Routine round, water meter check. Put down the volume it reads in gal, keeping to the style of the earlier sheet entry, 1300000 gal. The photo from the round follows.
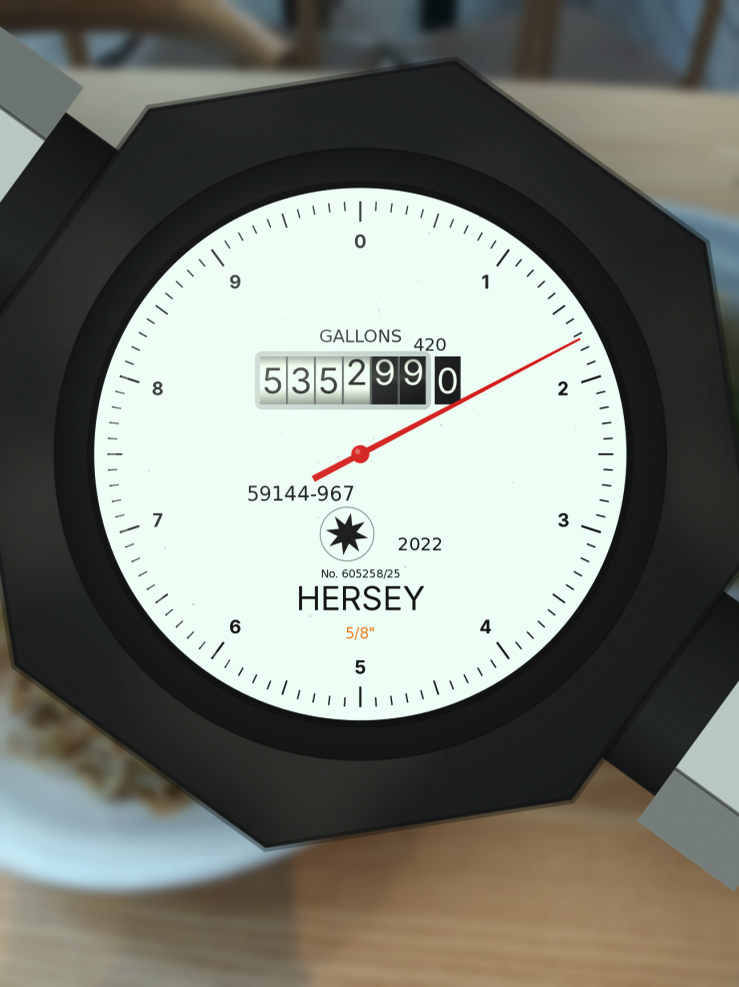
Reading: 5352991.7 gal
